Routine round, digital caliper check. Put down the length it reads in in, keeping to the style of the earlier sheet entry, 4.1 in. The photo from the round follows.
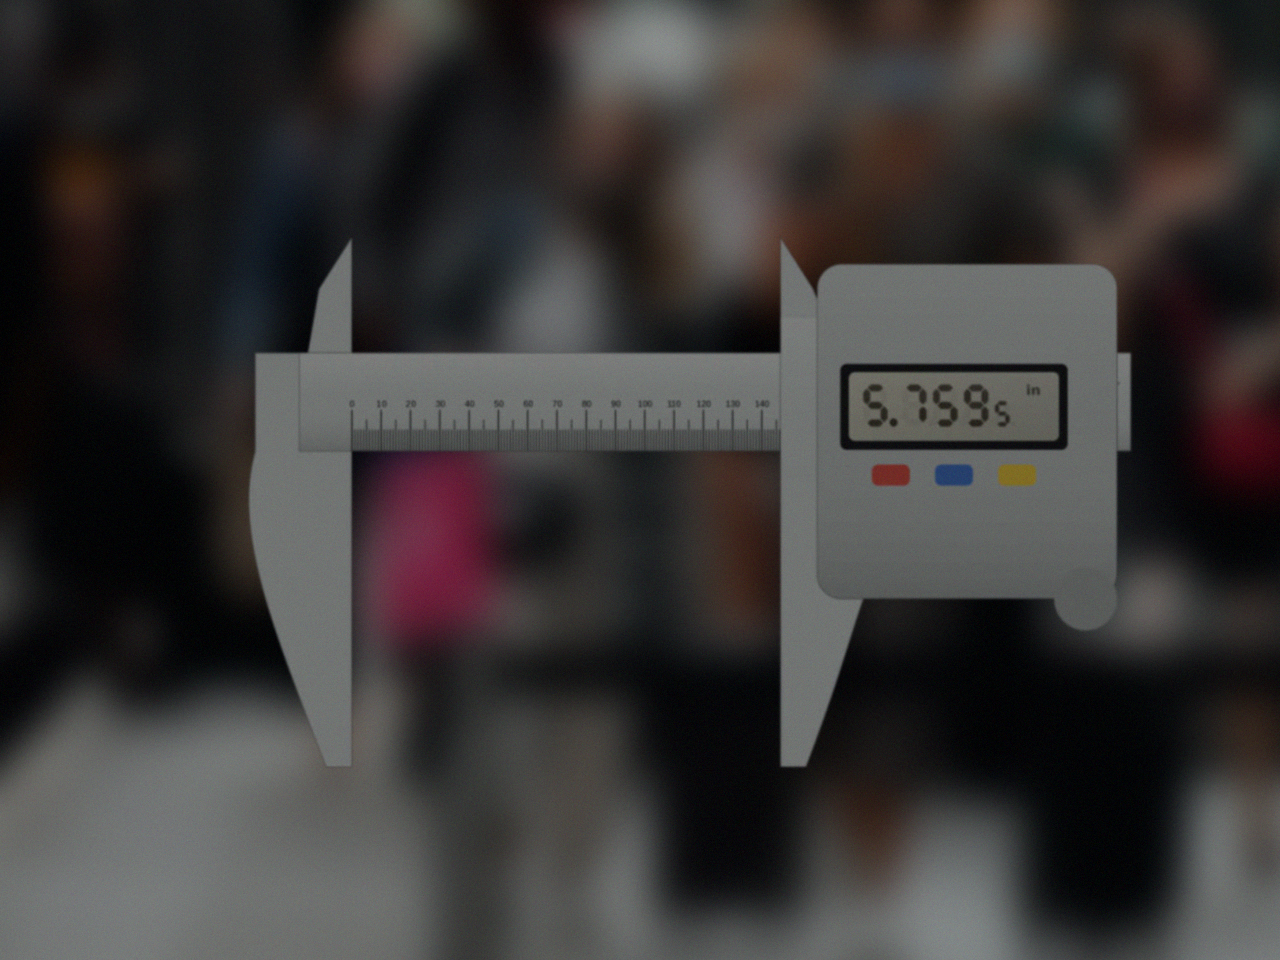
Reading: 5.7595 in
